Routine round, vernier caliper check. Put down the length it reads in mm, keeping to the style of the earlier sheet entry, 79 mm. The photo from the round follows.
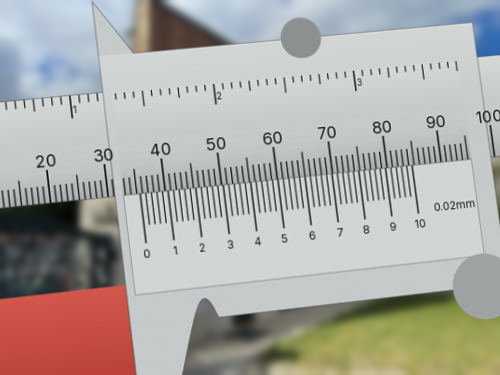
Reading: 35.6 mm
